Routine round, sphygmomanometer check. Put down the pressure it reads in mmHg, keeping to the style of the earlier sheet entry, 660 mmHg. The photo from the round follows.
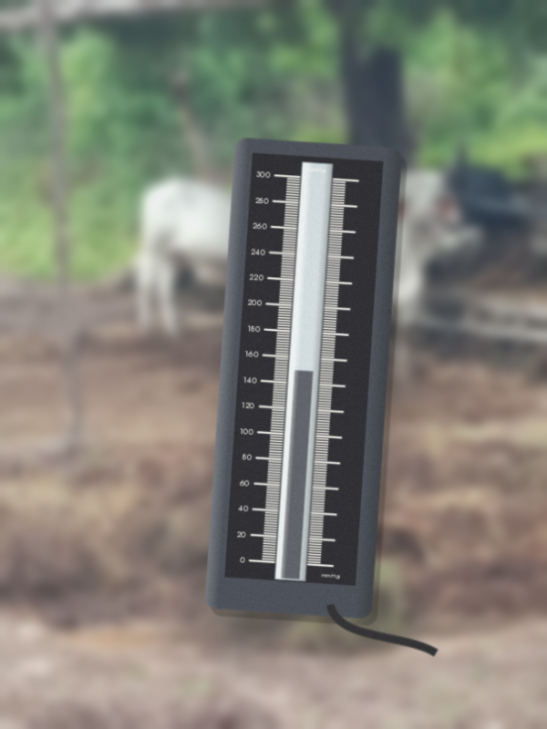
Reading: 150 mmHg
